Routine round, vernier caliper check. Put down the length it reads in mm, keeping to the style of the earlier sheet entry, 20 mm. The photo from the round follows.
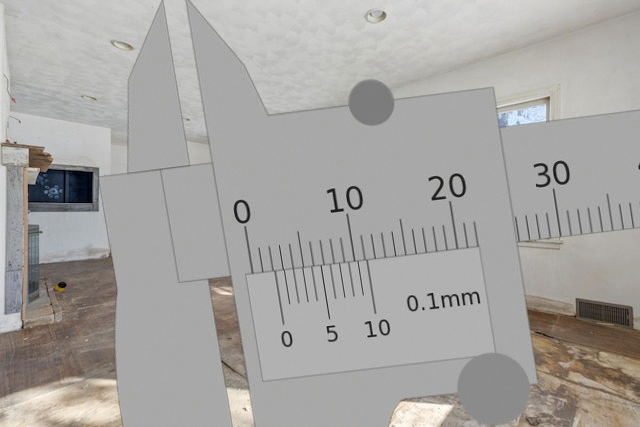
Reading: 2.2 mm
